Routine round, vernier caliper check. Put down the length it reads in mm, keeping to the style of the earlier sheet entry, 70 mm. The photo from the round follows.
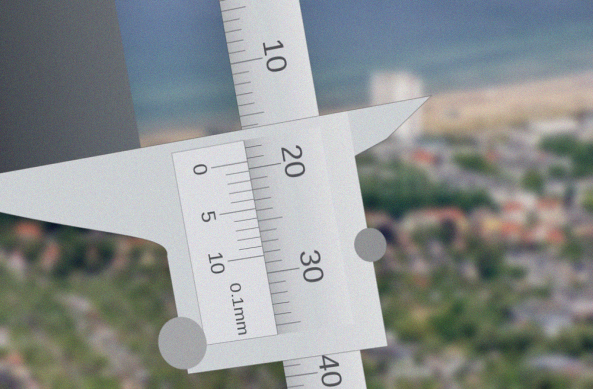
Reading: 19.3 mm
